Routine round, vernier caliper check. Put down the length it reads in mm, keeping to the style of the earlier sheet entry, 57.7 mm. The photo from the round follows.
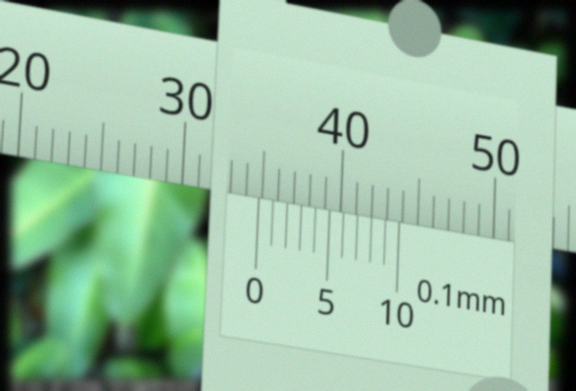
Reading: 34.8 mm
